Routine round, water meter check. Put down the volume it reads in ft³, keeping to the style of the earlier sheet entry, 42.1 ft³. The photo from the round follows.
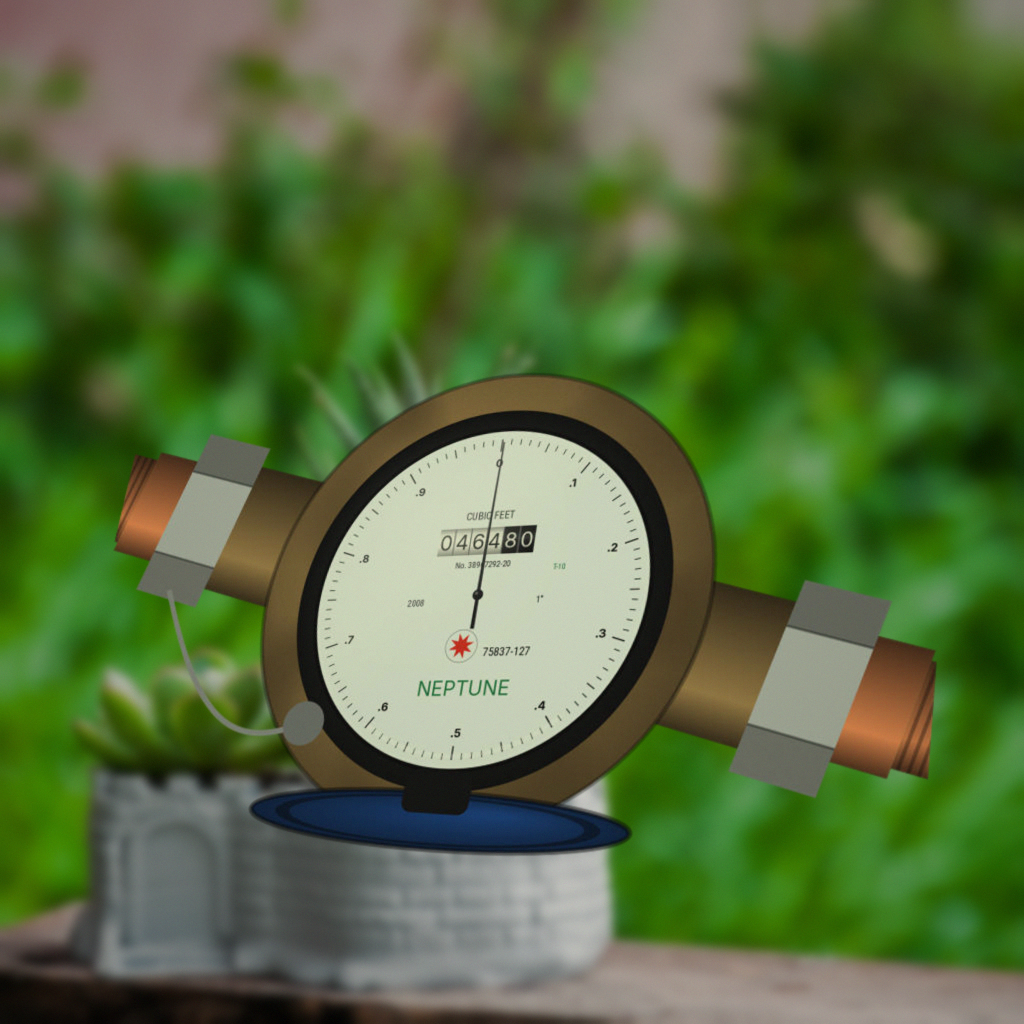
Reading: 46480.00 ft³
